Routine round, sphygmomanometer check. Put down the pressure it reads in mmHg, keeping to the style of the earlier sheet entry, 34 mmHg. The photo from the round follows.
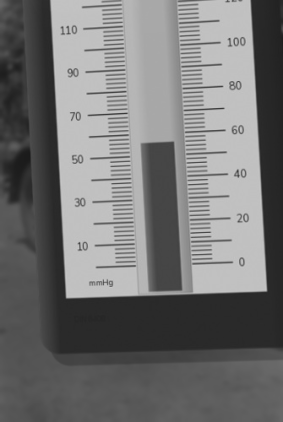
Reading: 56 mmHg
